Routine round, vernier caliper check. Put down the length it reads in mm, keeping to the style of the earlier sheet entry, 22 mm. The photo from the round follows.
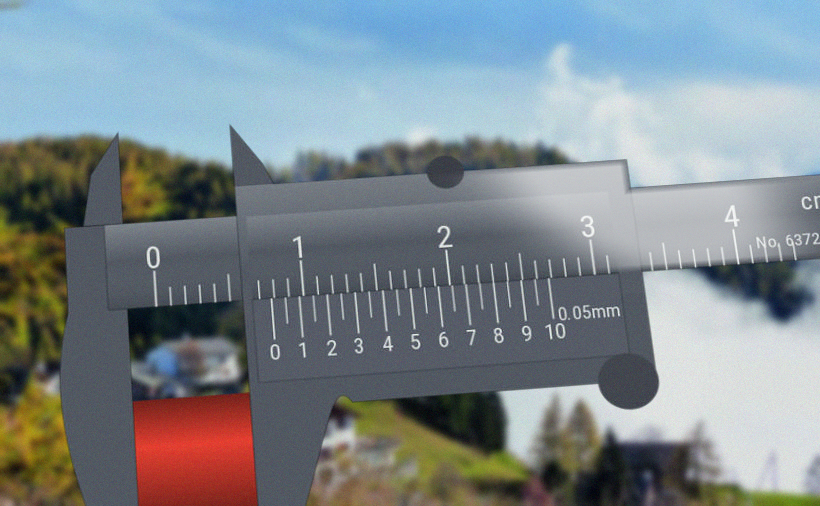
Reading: 7.8 mm
